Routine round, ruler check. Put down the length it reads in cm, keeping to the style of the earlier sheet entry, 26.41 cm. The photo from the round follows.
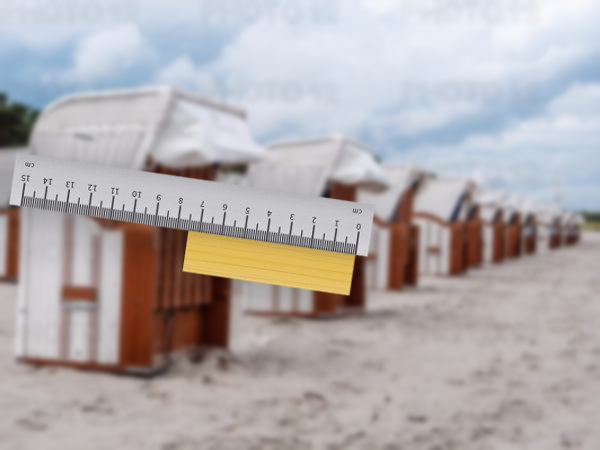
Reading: 7.5 cm
